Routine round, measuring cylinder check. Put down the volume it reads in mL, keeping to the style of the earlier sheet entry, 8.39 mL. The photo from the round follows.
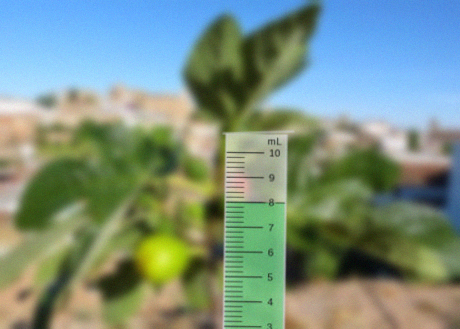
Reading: 8 mL
